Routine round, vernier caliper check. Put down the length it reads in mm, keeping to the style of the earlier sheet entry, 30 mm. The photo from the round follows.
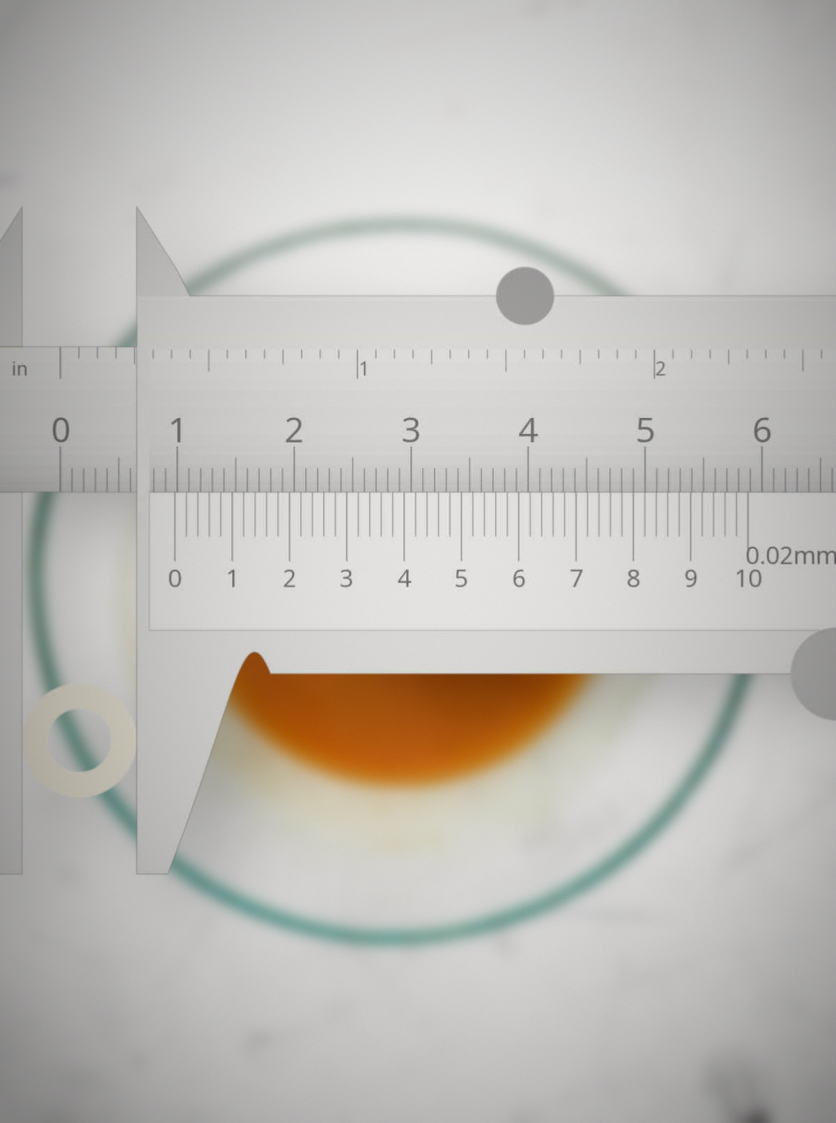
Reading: 9.8 mm
